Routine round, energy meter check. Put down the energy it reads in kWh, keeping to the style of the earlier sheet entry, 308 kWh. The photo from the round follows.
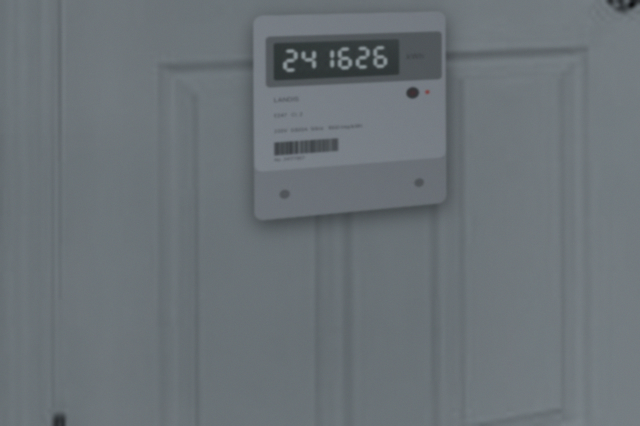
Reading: 241626 kWh
